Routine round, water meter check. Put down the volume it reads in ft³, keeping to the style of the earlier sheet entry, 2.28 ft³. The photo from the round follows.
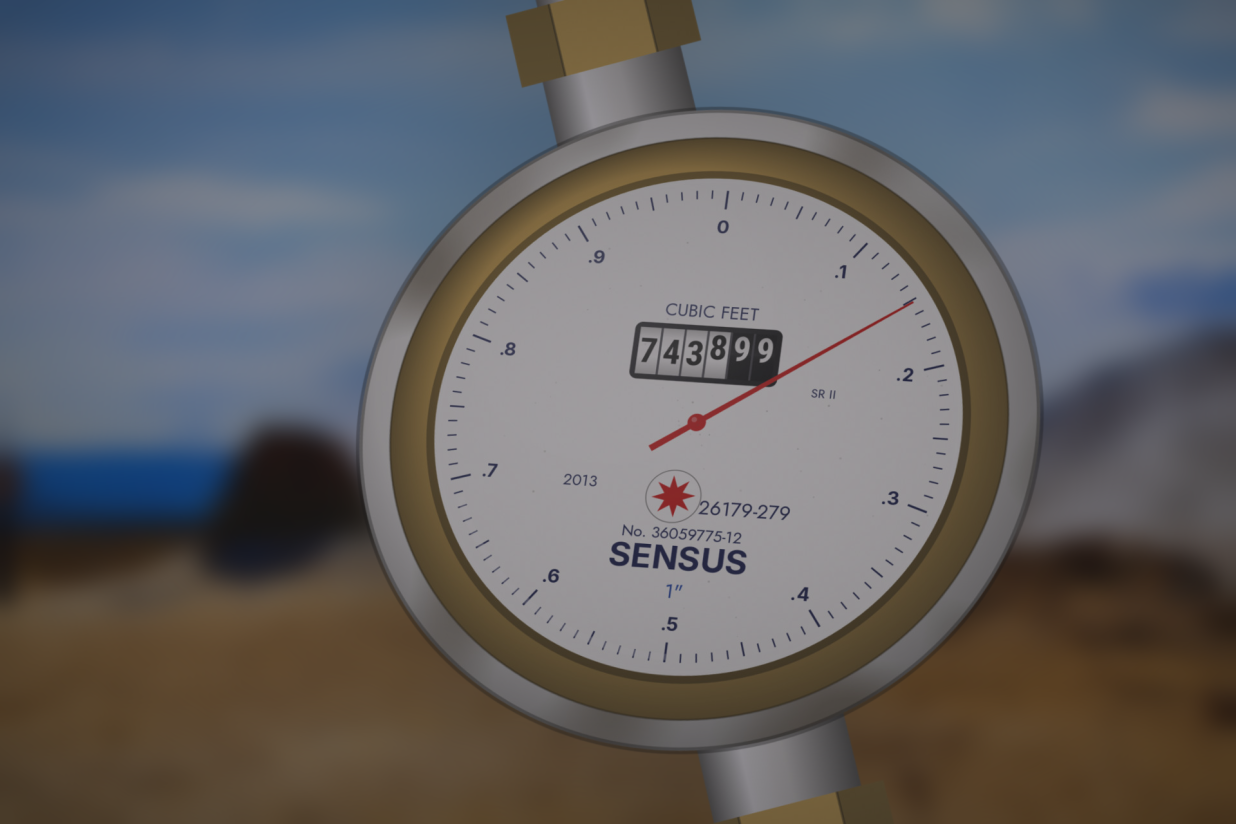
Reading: 743899.15 ft³
